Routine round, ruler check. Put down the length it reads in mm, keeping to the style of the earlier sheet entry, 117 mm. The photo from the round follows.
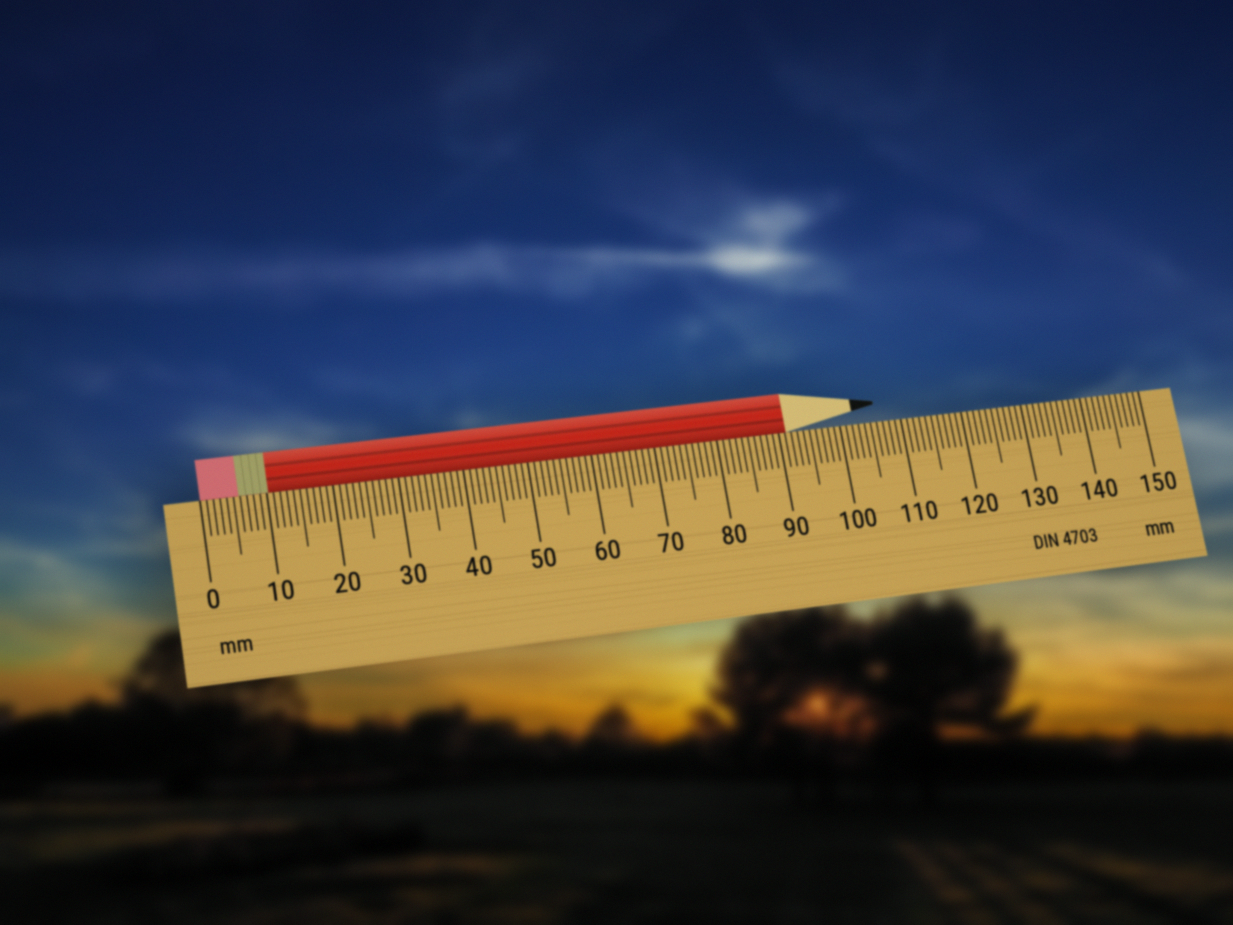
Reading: 106 mm
